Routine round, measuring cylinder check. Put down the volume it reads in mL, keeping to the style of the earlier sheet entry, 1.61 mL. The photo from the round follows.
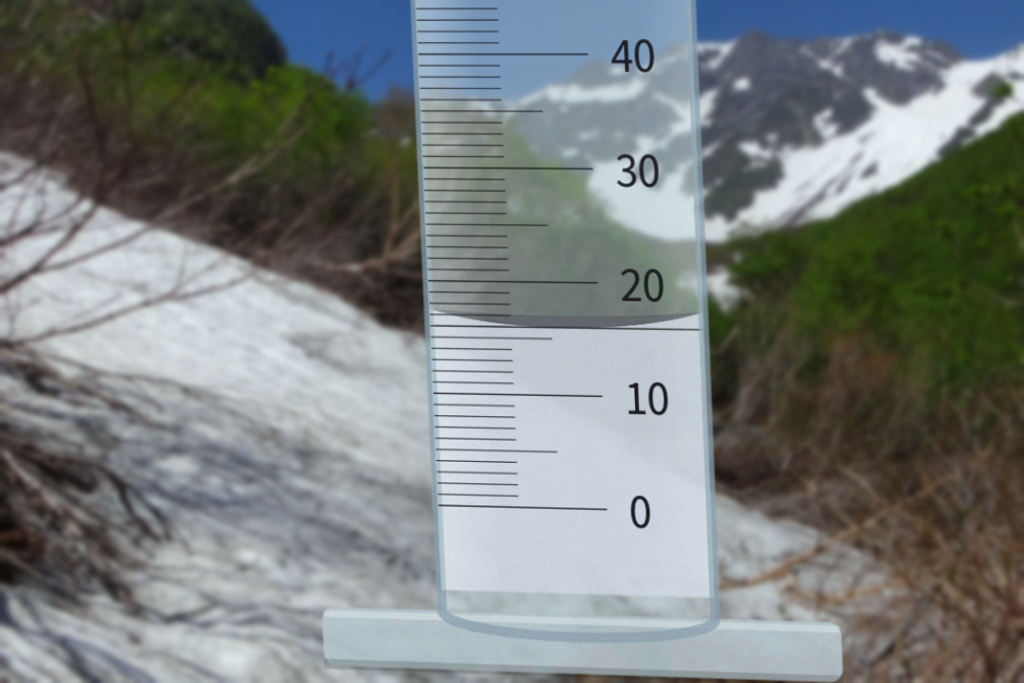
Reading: 16 mL
